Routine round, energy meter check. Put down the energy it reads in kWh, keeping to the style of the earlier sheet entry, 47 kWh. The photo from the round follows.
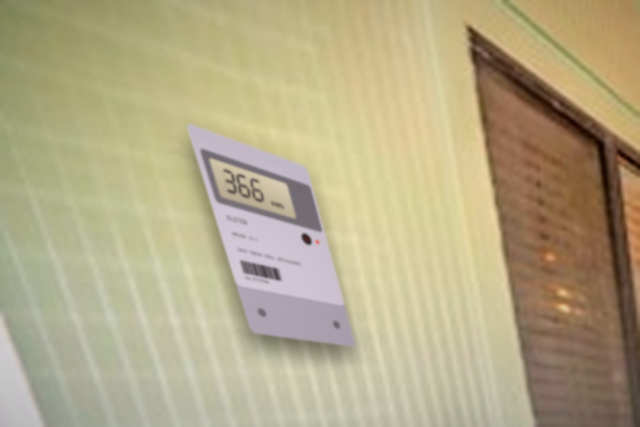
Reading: 366 kWh
